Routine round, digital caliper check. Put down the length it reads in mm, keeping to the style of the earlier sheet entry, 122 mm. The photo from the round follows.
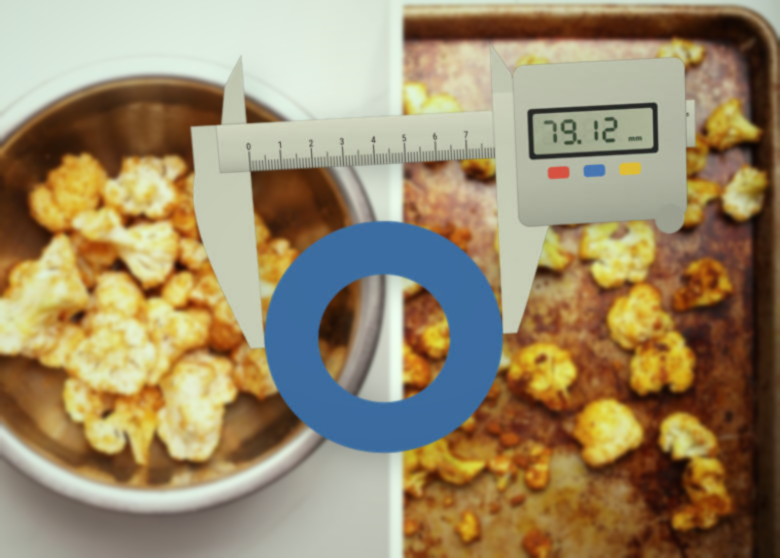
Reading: 79.12 mm
